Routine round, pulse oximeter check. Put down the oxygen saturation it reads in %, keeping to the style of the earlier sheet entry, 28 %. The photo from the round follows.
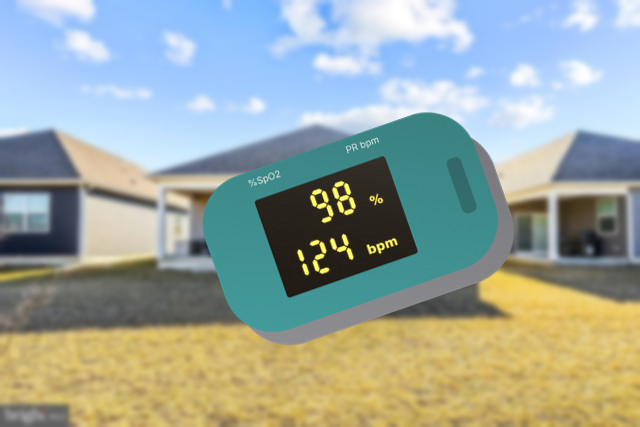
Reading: 98 %
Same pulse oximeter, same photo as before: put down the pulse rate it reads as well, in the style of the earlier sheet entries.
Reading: 124 bpm
